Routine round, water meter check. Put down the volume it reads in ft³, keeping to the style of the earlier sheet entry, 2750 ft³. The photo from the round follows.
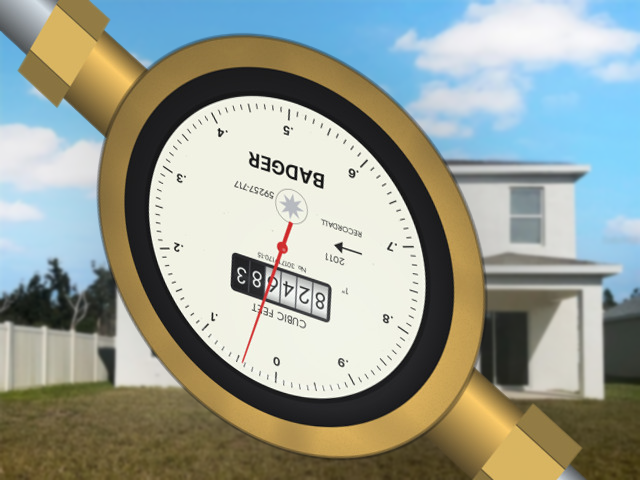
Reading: 824683.04 ft³
